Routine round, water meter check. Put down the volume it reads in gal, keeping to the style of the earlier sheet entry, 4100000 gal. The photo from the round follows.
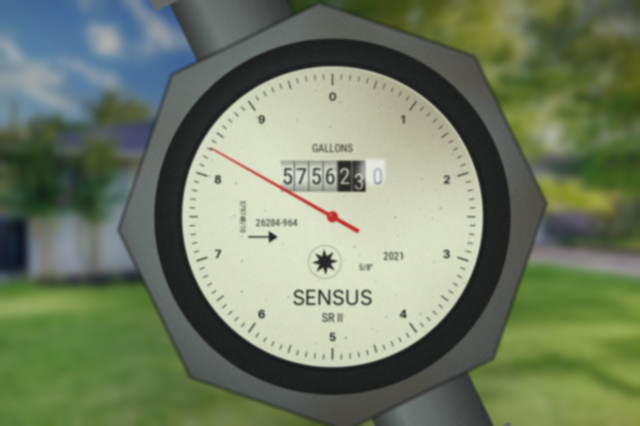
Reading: 5756228.3 gal
